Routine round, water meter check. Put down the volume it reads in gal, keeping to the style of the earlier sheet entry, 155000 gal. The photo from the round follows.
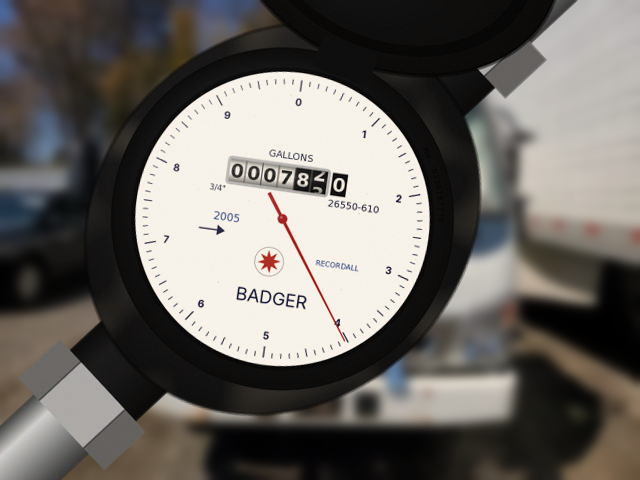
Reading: 7824.0 gal
